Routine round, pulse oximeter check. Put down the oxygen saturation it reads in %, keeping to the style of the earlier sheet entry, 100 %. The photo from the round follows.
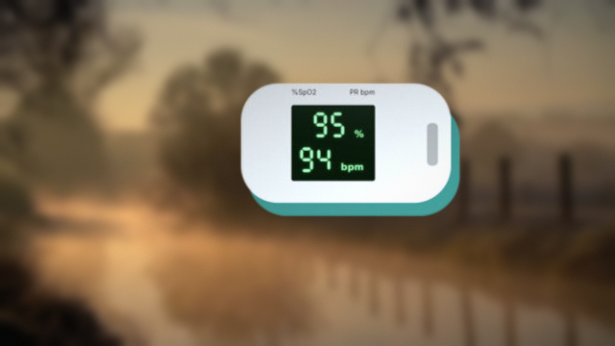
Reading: 95 %
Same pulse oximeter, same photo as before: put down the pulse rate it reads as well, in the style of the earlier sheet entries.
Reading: 94 bpm
